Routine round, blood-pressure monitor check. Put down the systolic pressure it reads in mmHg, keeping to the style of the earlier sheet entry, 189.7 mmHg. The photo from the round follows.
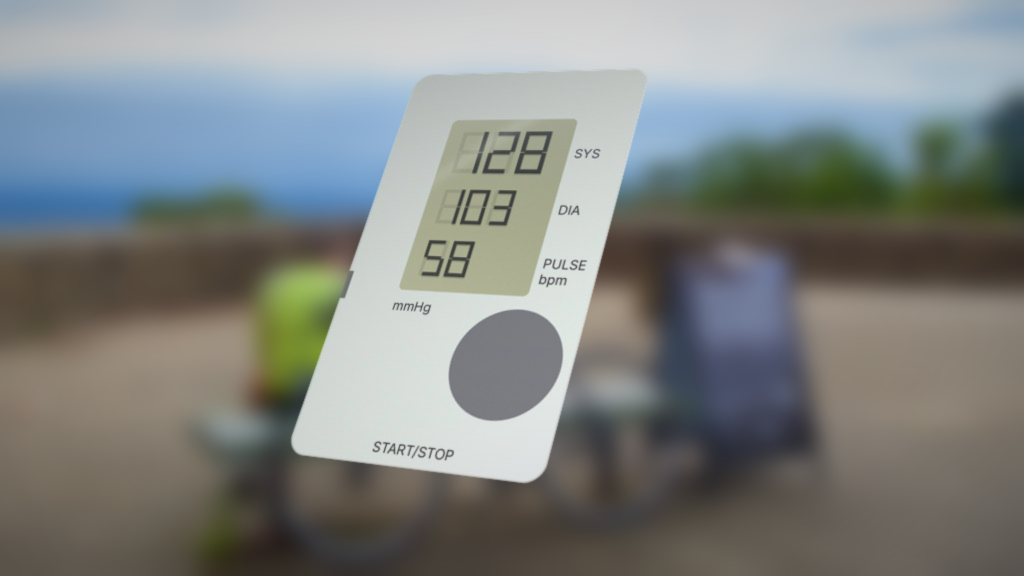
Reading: 128 mmHg
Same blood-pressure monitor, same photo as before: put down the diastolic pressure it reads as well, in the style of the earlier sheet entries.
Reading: 103 mmHg
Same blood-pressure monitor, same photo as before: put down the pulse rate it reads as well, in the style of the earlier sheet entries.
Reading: 58 bpm
